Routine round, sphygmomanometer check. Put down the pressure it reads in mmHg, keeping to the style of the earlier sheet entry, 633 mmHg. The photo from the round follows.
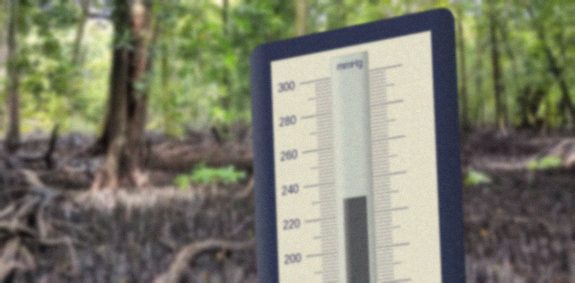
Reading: 230 mmHg
